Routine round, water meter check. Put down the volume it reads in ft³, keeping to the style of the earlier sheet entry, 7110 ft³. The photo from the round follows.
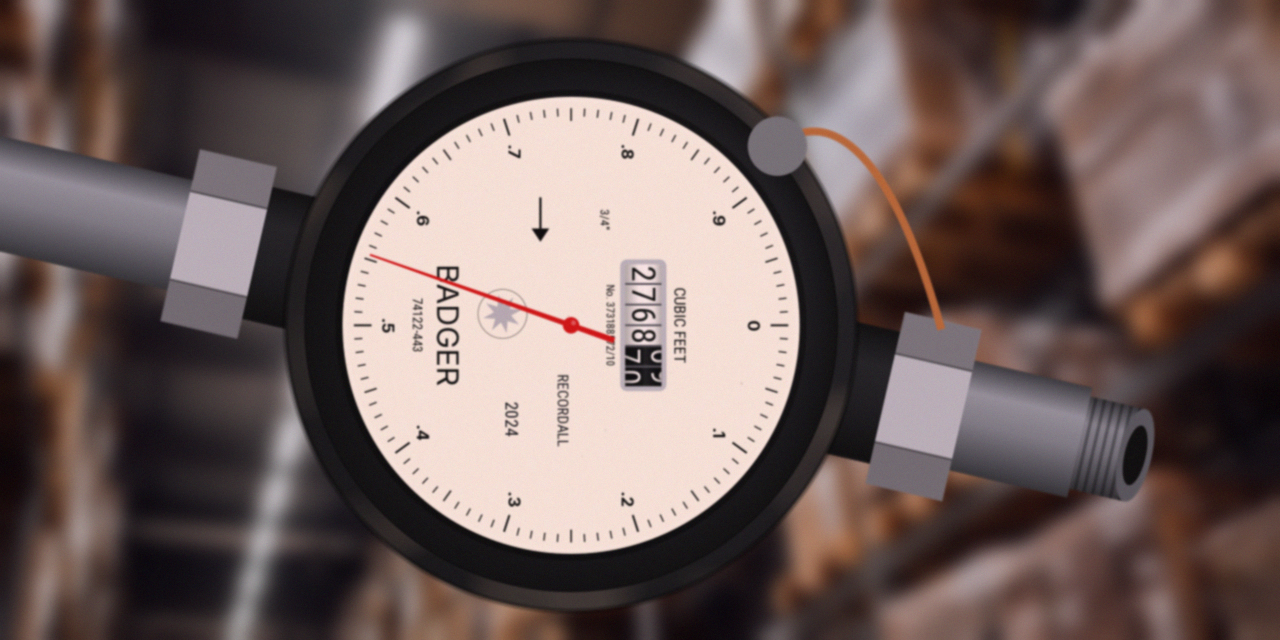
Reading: 276869.55 ft³
